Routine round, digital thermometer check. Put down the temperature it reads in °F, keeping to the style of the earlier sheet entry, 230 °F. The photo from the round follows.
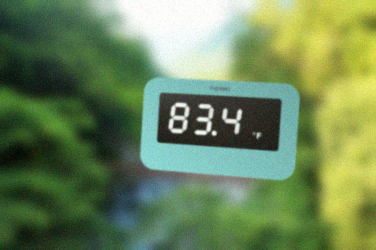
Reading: 83.4 °F
